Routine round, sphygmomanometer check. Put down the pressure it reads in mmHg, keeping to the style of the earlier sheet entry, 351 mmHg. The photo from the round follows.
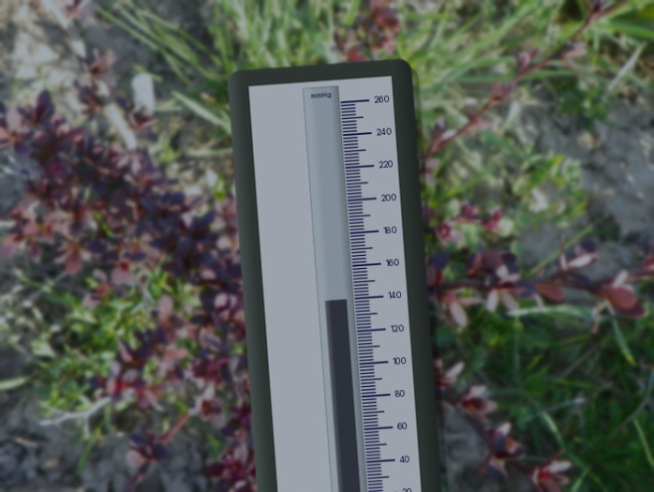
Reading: 140 mmHg
